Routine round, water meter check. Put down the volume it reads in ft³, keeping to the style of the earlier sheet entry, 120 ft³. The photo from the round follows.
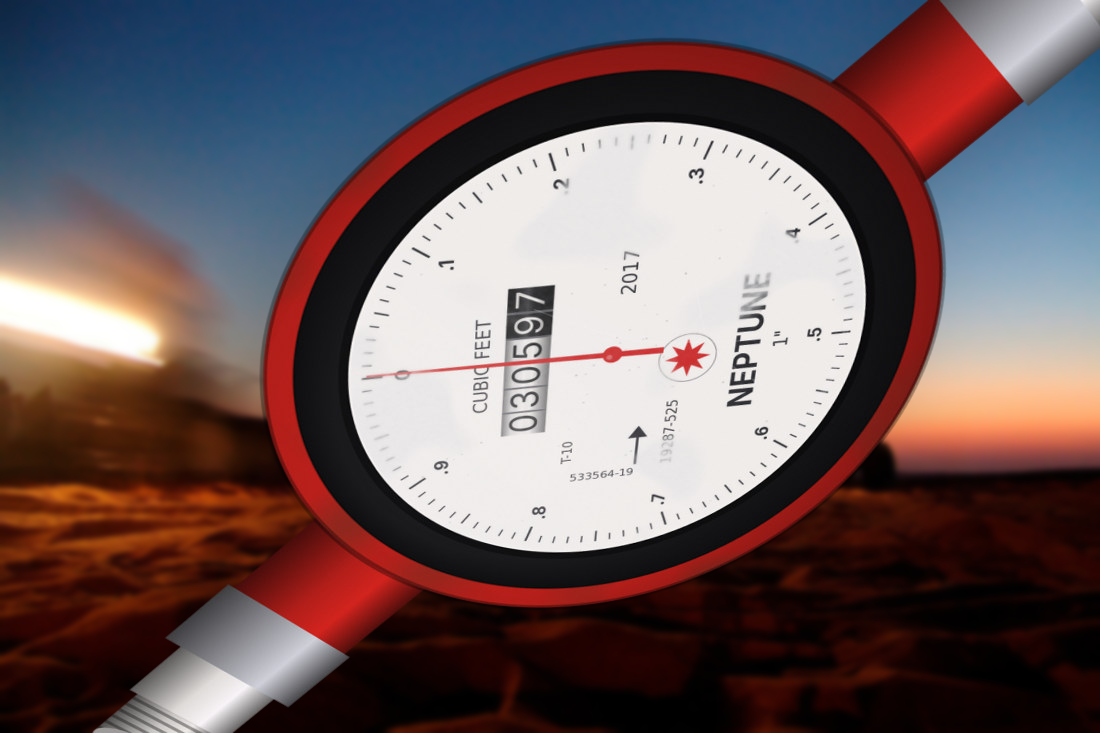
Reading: 30597.00 ft³
